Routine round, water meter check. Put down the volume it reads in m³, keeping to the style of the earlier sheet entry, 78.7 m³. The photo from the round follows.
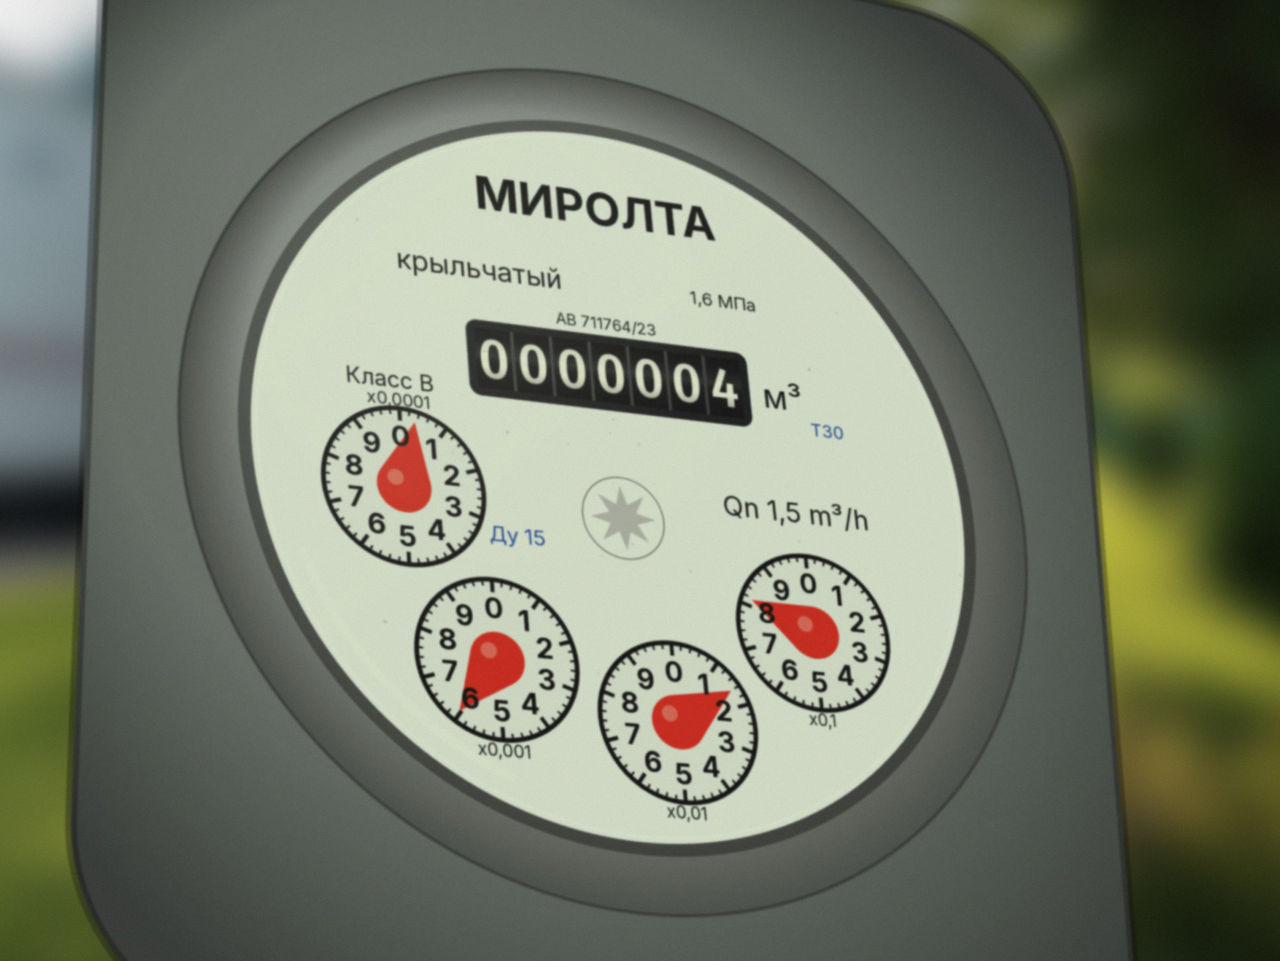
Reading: 4.8160 m³
